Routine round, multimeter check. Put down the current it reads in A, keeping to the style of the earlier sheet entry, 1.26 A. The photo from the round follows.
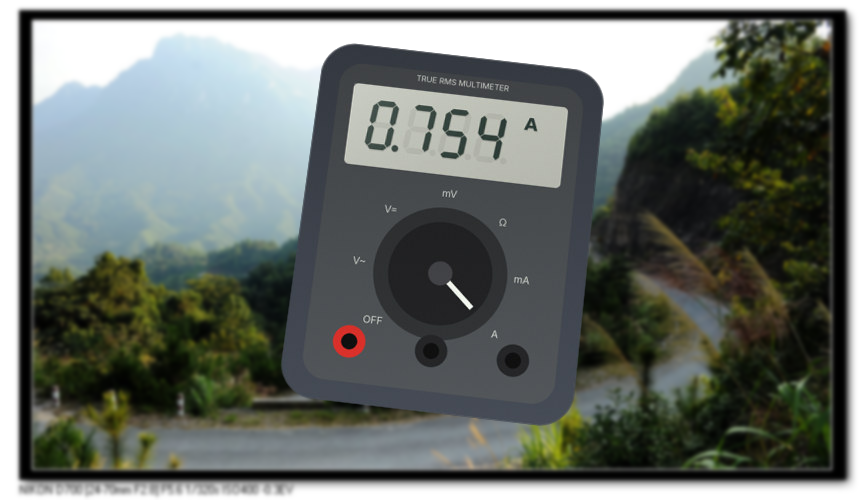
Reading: 0.754 A
